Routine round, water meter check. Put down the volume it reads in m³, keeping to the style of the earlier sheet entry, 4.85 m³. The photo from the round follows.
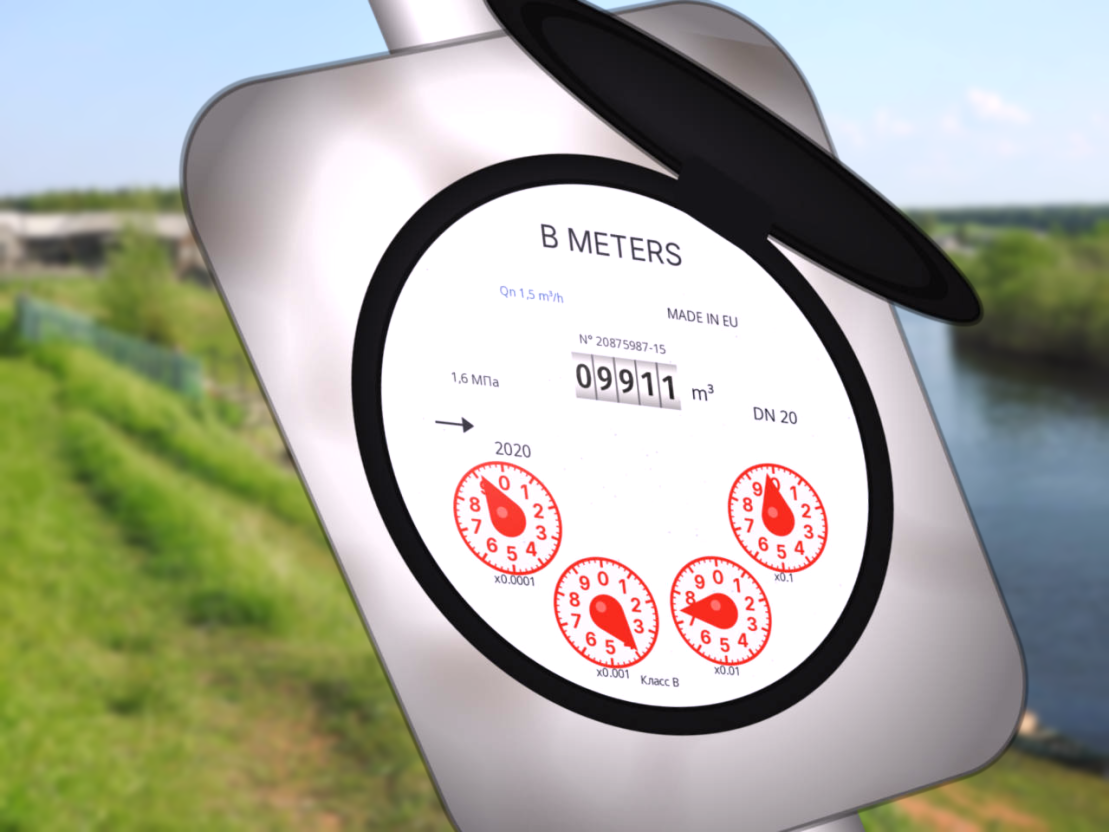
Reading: 9910.9739 m³
